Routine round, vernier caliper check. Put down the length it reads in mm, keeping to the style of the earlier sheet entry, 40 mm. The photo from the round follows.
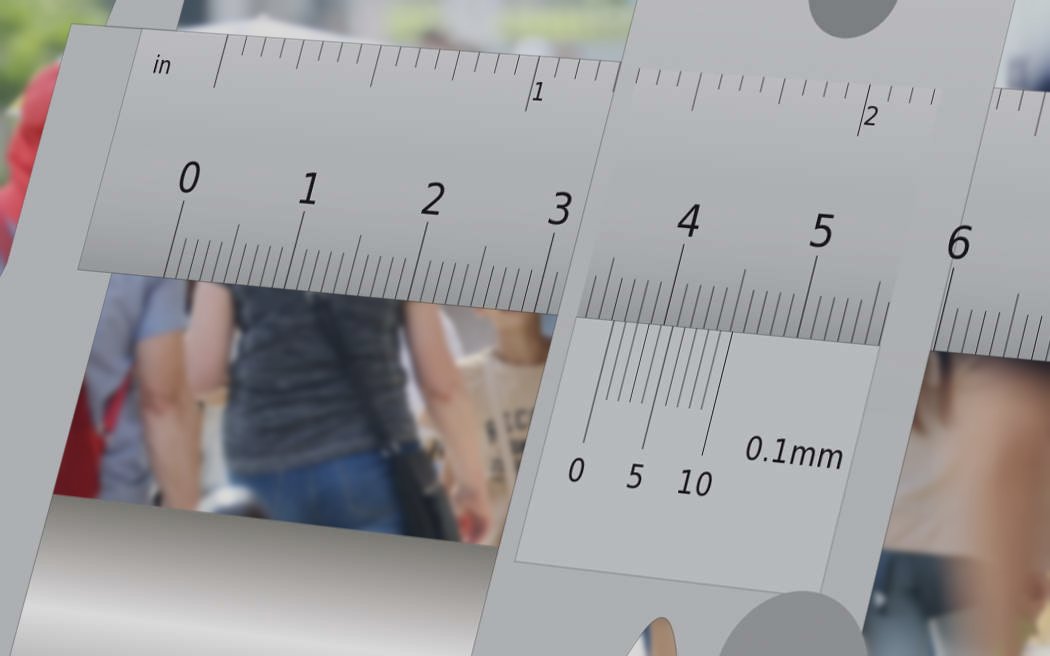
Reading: 36.2 mm
